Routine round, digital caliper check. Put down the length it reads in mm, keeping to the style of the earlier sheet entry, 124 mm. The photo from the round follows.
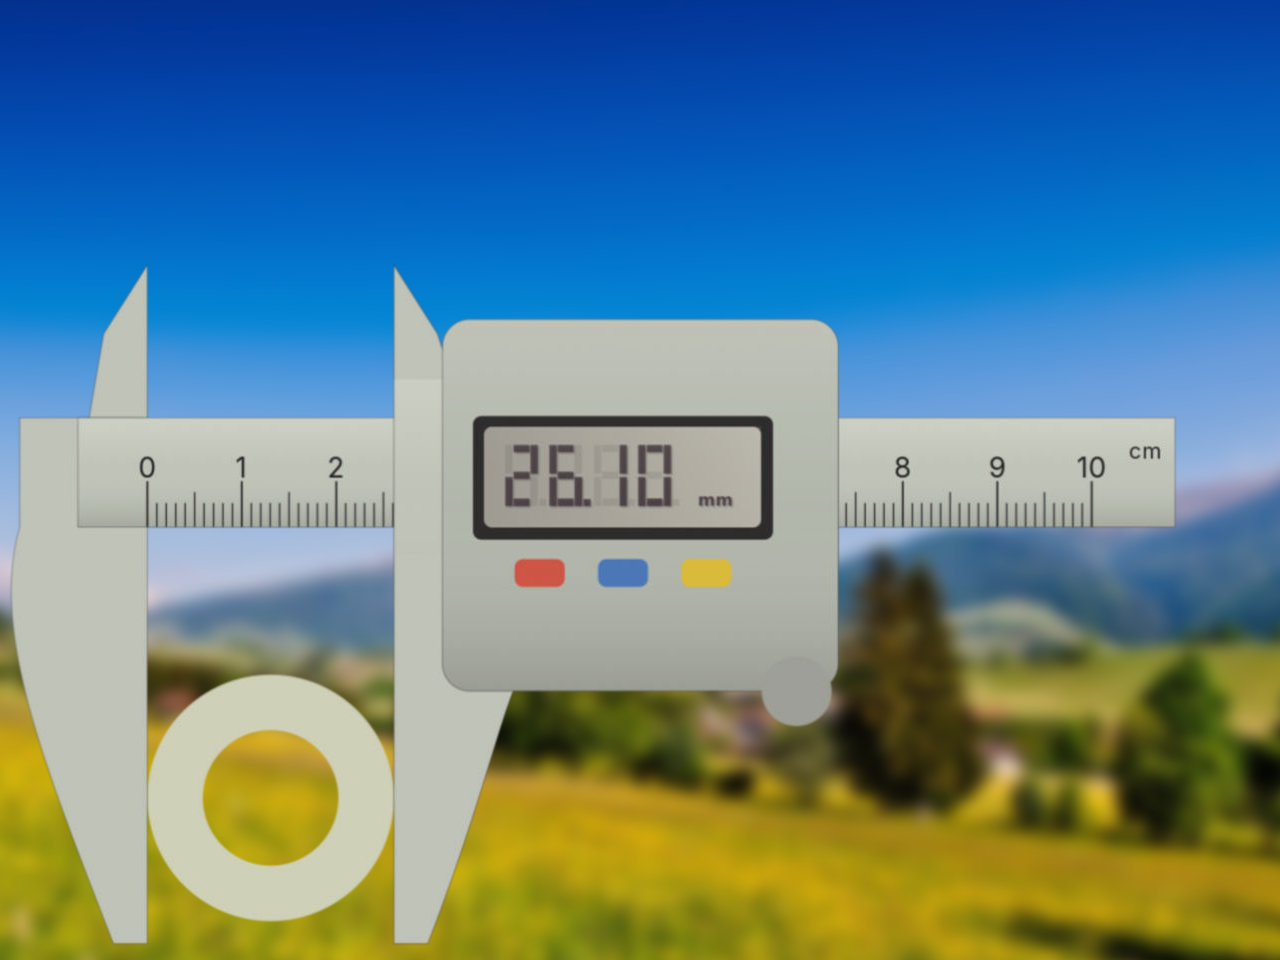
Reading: 26.10 mm
